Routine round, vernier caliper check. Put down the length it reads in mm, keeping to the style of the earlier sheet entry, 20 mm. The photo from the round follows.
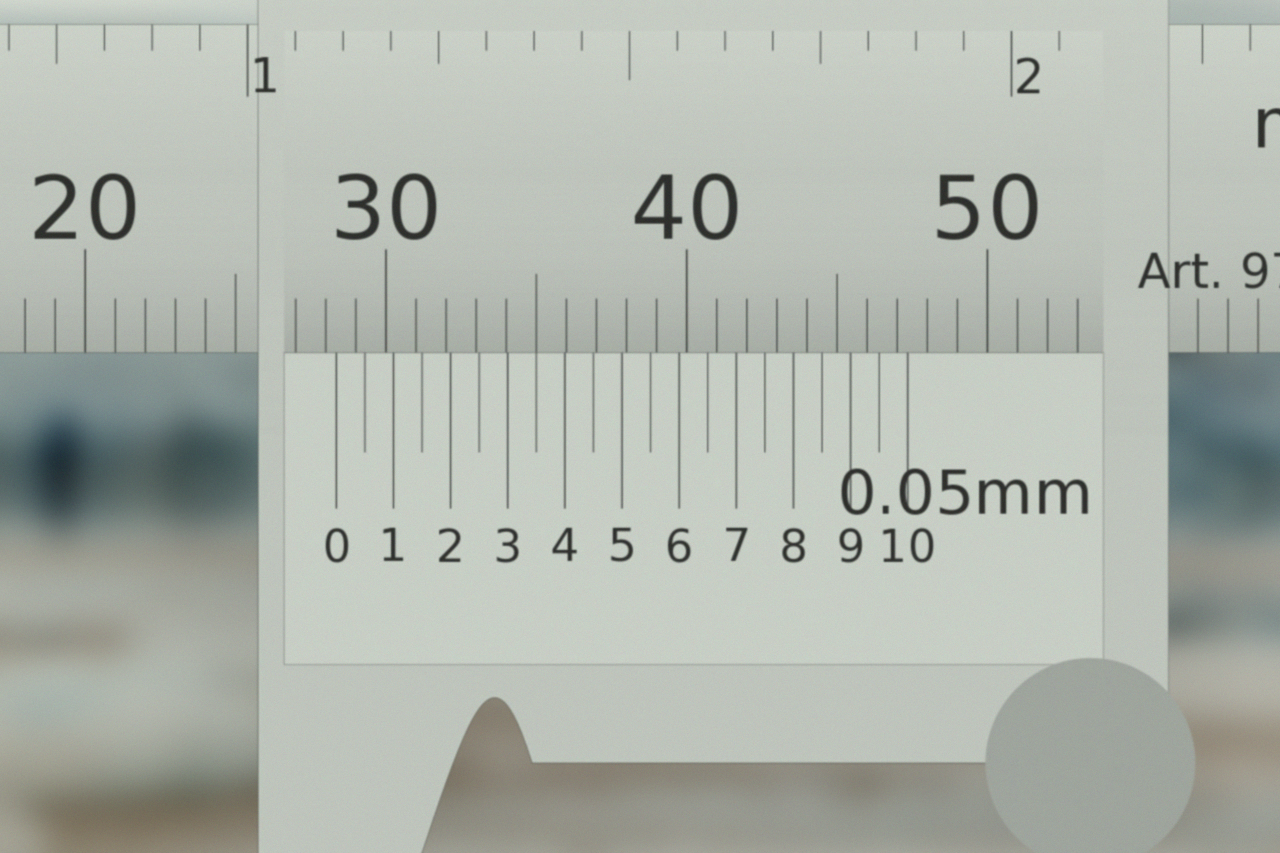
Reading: 28.35 mm
